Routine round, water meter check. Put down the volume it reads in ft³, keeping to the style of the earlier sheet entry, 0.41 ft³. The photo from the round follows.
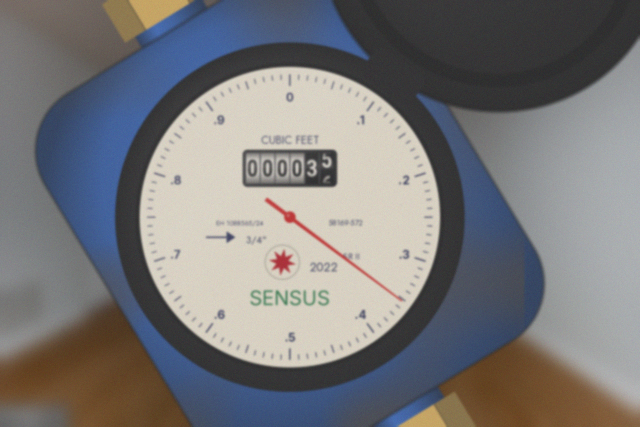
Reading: 35.35 ft³
